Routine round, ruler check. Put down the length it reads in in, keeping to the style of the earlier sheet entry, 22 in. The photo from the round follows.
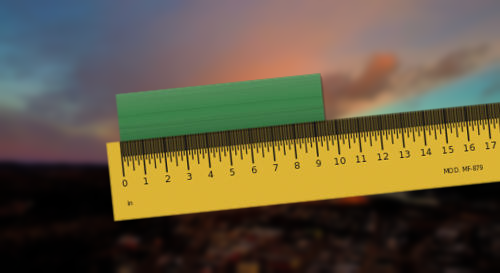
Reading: 9.5 in
